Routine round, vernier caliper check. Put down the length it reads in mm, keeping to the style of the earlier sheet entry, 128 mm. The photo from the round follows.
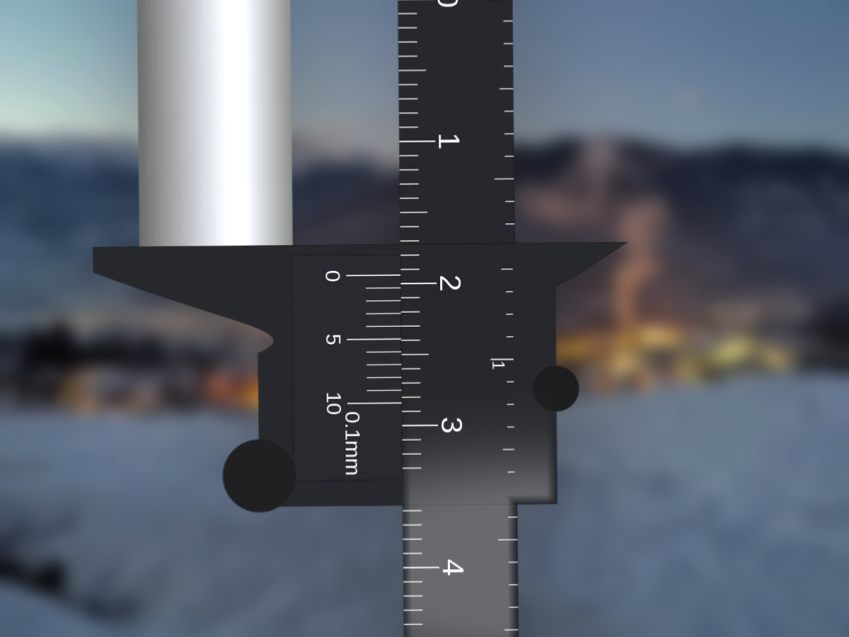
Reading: 19.4 mm
